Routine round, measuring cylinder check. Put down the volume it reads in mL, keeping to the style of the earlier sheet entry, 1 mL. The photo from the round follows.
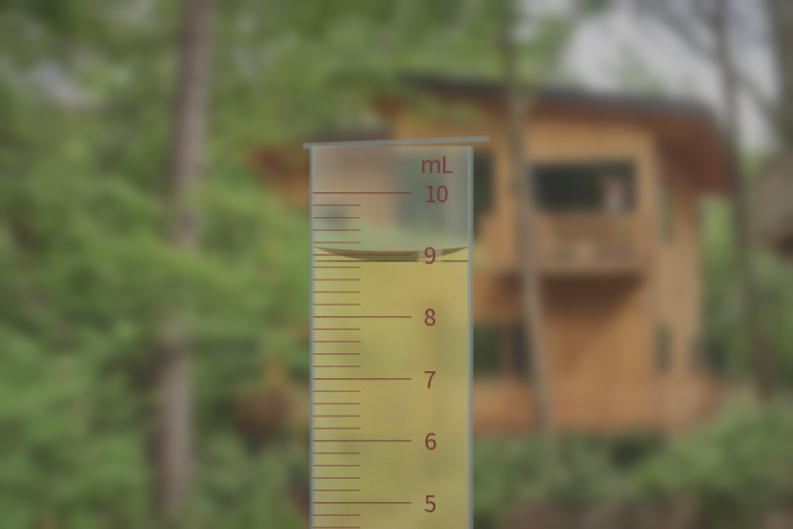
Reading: 8.9 mL
